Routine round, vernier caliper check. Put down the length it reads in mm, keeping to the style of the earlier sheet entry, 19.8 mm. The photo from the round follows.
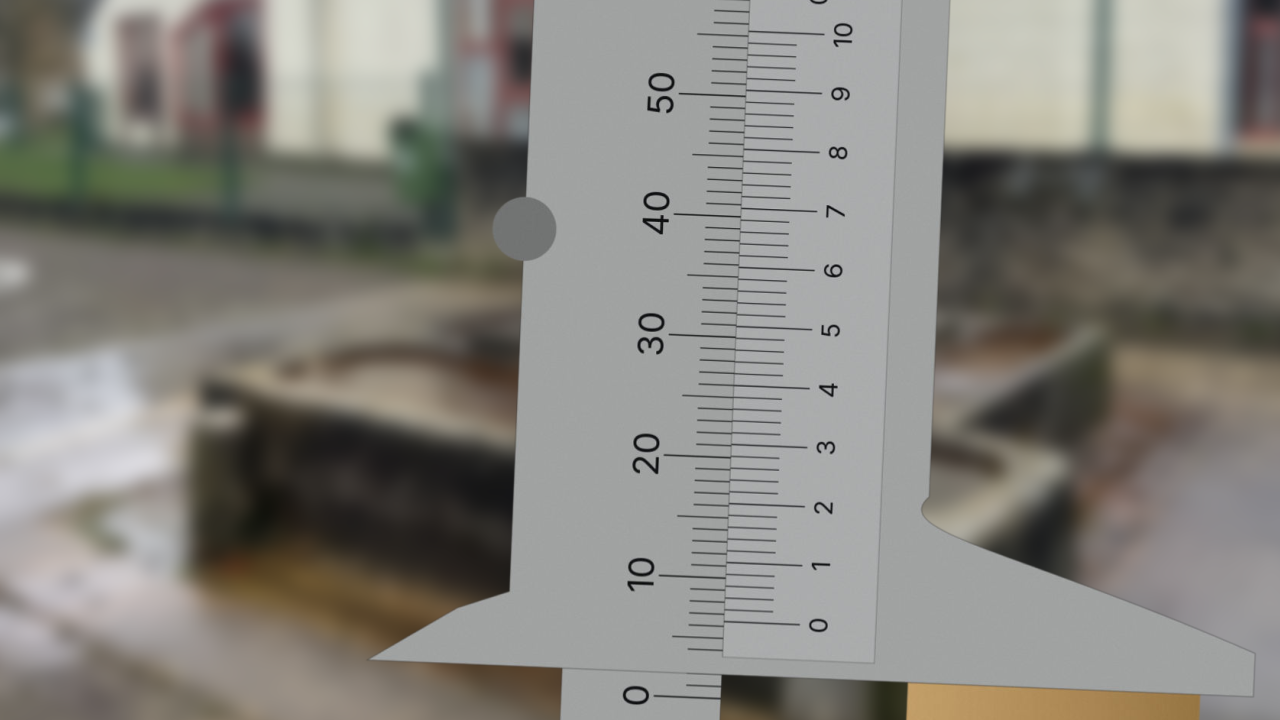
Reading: 6.4 mm
